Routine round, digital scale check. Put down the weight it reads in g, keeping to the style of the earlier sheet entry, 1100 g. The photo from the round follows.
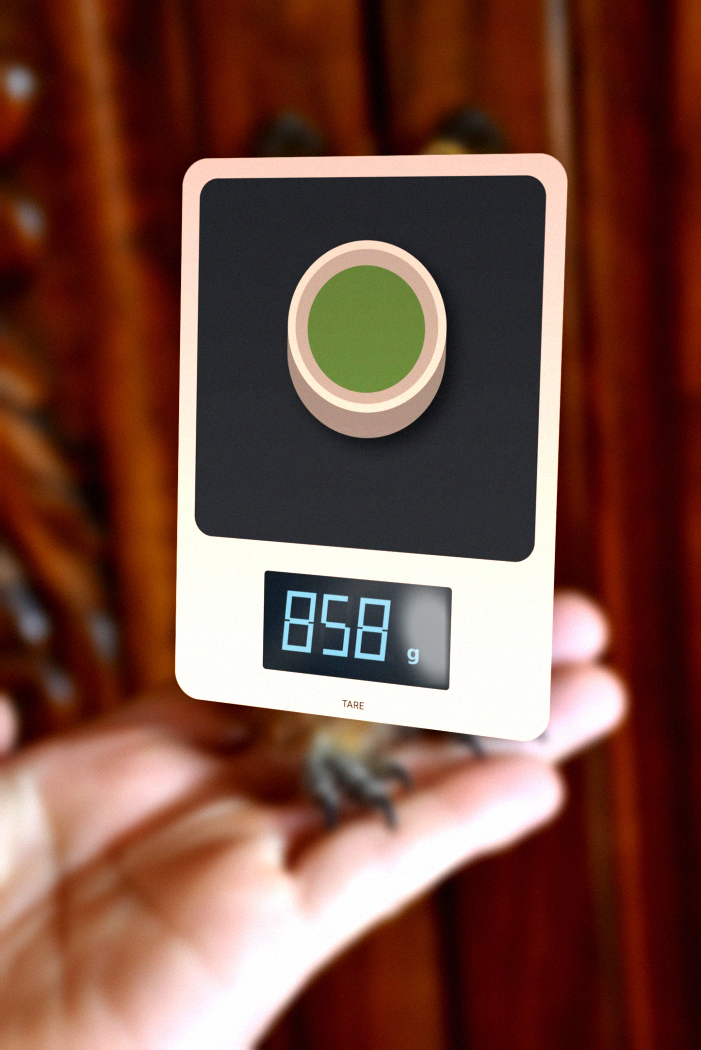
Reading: 858 g
